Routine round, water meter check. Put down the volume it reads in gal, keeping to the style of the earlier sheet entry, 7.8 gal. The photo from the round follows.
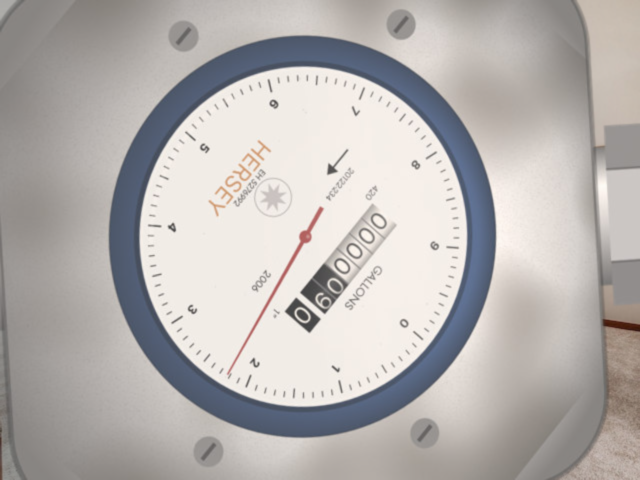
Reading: 92.2 gal
